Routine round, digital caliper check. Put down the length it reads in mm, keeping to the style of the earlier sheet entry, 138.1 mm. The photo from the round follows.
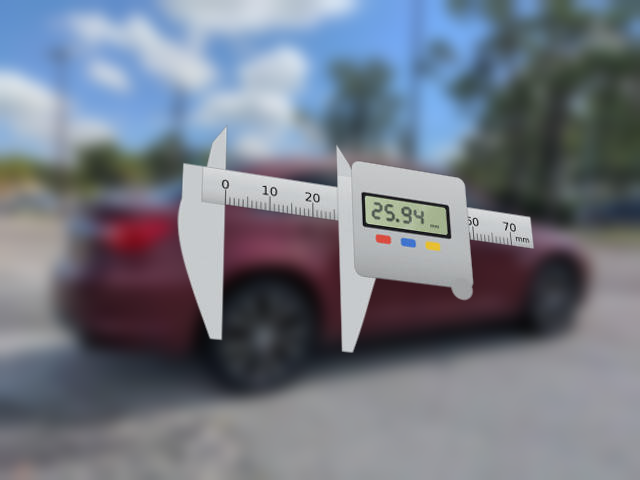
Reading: 25.94 mm
